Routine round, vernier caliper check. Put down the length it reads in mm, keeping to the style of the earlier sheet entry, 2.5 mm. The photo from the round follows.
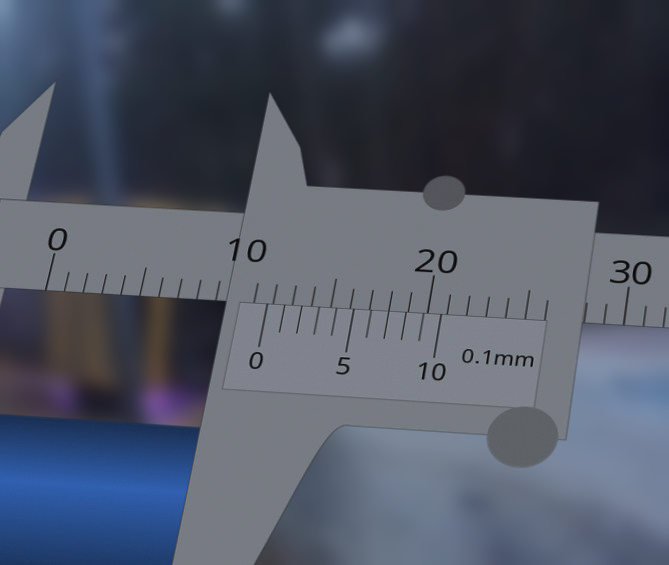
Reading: 11.7 mm
